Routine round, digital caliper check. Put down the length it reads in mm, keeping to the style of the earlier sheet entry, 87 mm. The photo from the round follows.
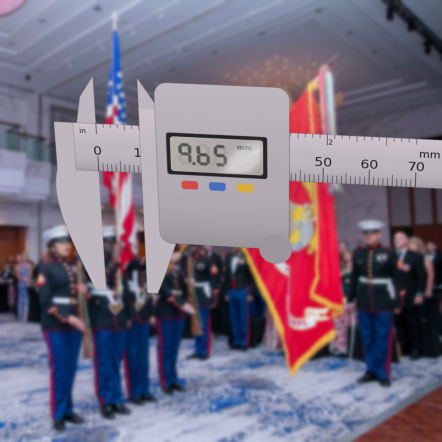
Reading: 9.65 mm
